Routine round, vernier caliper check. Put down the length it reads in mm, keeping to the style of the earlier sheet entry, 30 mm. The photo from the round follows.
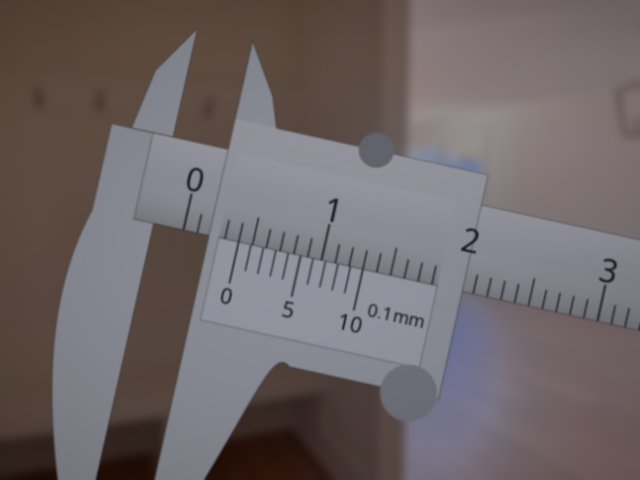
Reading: 4.0 mm
